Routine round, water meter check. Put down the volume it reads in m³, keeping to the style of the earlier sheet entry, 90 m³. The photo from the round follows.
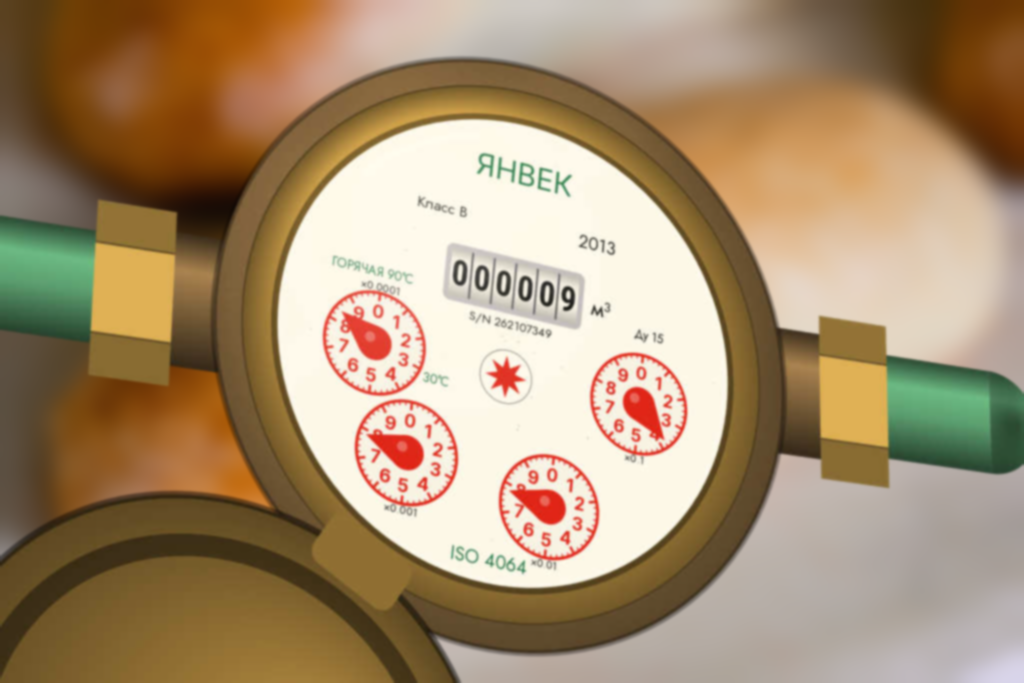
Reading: 9.3778 m³
